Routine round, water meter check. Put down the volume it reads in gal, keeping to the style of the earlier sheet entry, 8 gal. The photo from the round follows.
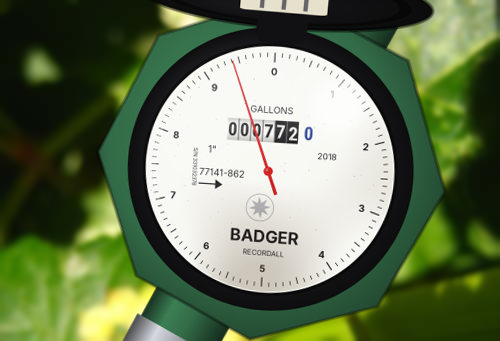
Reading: 7719.4 gal
